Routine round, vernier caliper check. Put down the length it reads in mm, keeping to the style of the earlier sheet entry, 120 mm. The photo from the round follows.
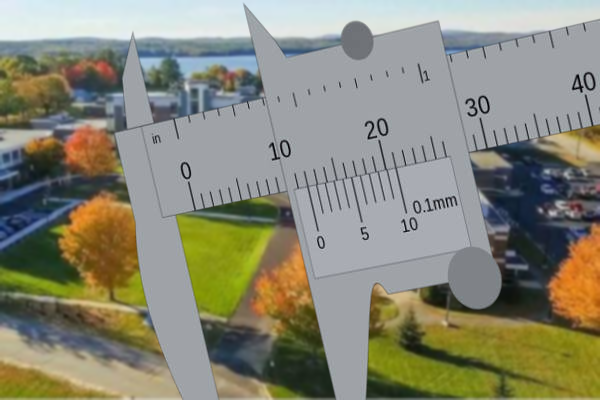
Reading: 12.0 mm
